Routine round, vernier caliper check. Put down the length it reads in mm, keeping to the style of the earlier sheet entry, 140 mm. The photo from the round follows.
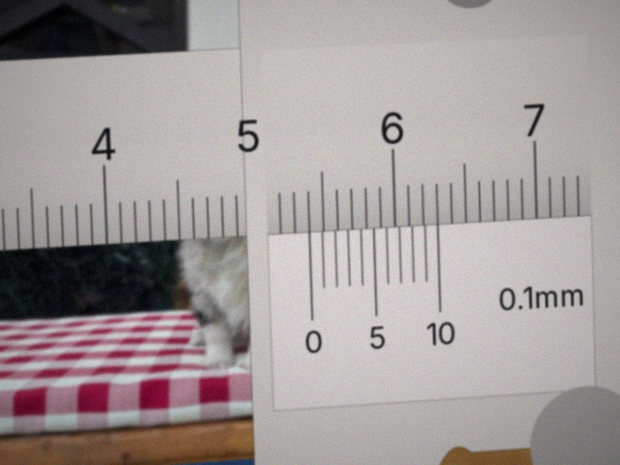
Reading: 54.0 mm
